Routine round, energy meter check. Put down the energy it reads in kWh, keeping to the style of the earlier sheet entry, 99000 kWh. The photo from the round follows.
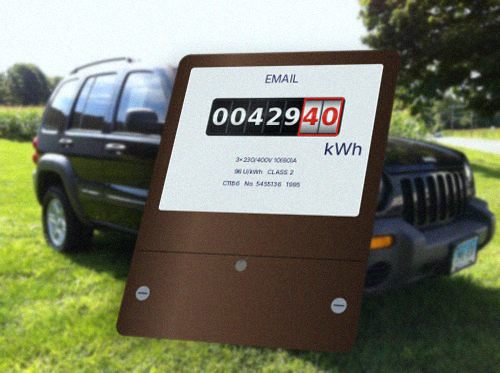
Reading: 429.40 kWh
